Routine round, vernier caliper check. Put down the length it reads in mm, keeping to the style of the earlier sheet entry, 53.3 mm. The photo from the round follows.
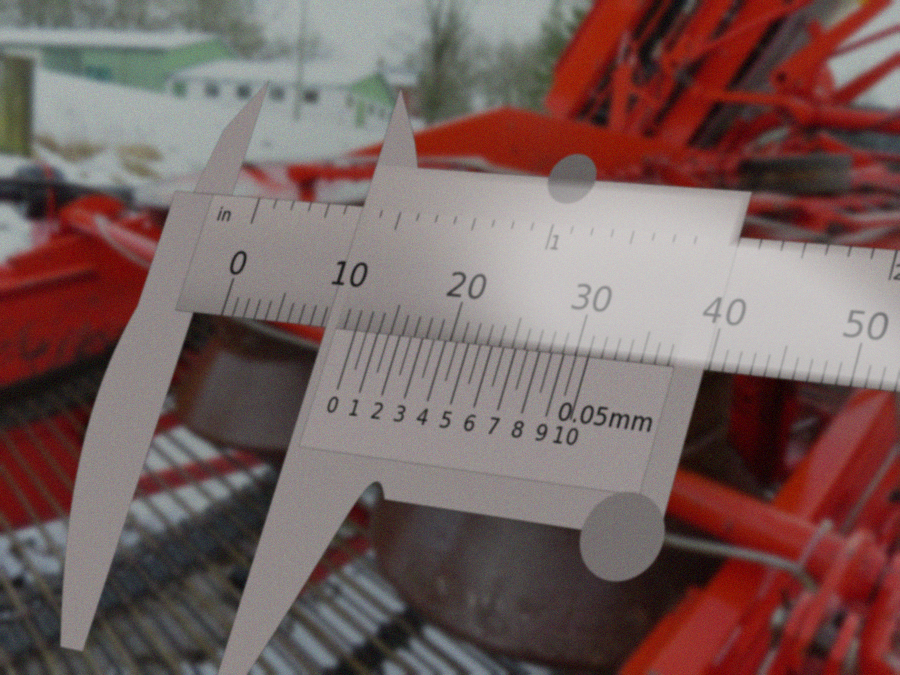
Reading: 12.0 mm
